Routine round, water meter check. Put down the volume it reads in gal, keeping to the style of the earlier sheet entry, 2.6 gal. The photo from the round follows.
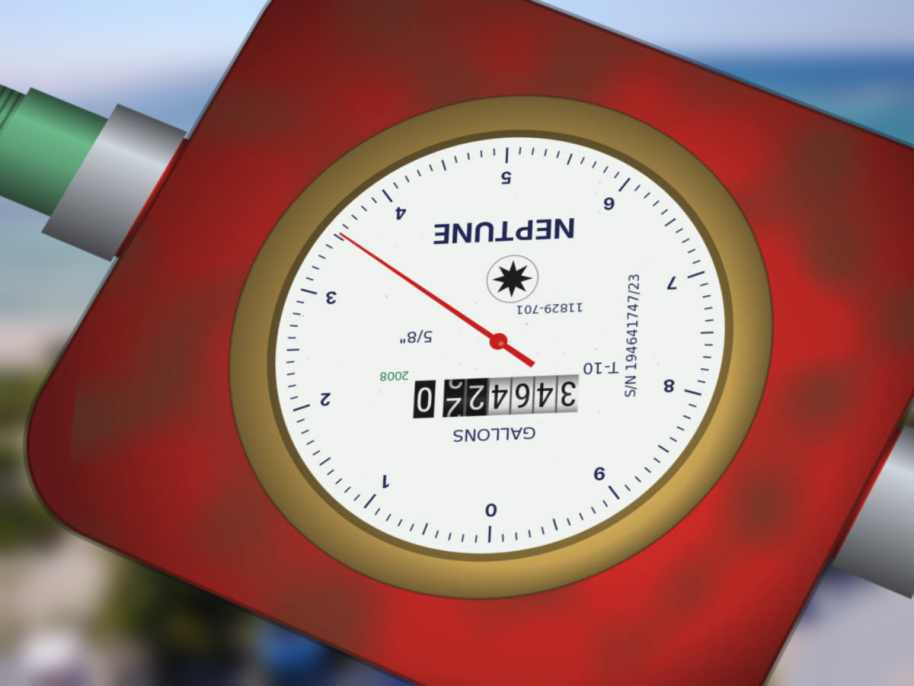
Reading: 3464223.5 gal
